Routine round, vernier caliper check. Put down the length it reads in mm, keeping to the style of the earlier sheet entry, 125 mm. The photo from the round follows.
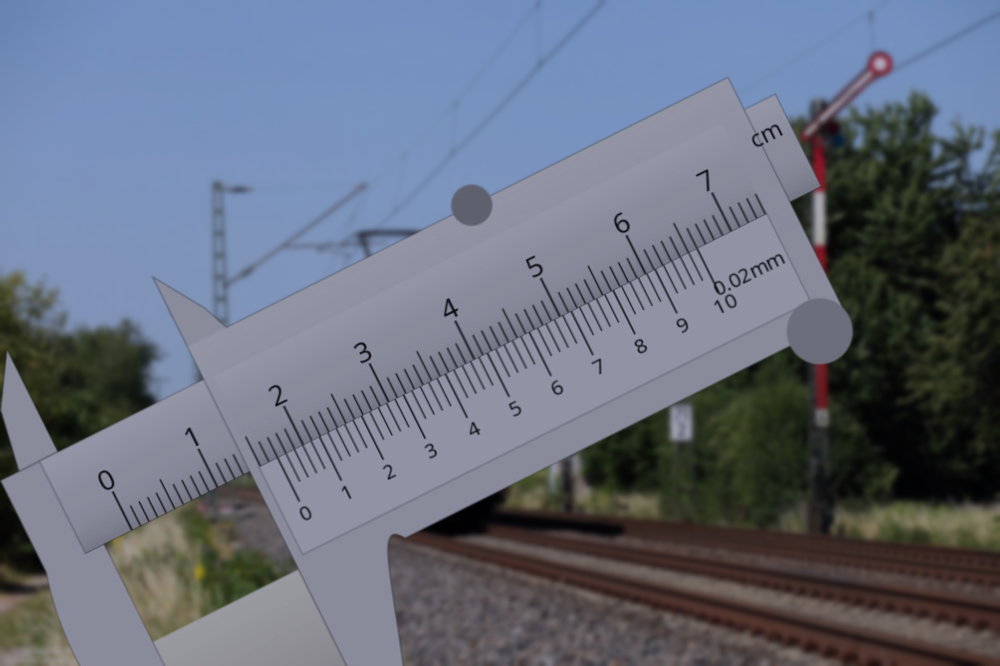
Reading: 17.0 mm
